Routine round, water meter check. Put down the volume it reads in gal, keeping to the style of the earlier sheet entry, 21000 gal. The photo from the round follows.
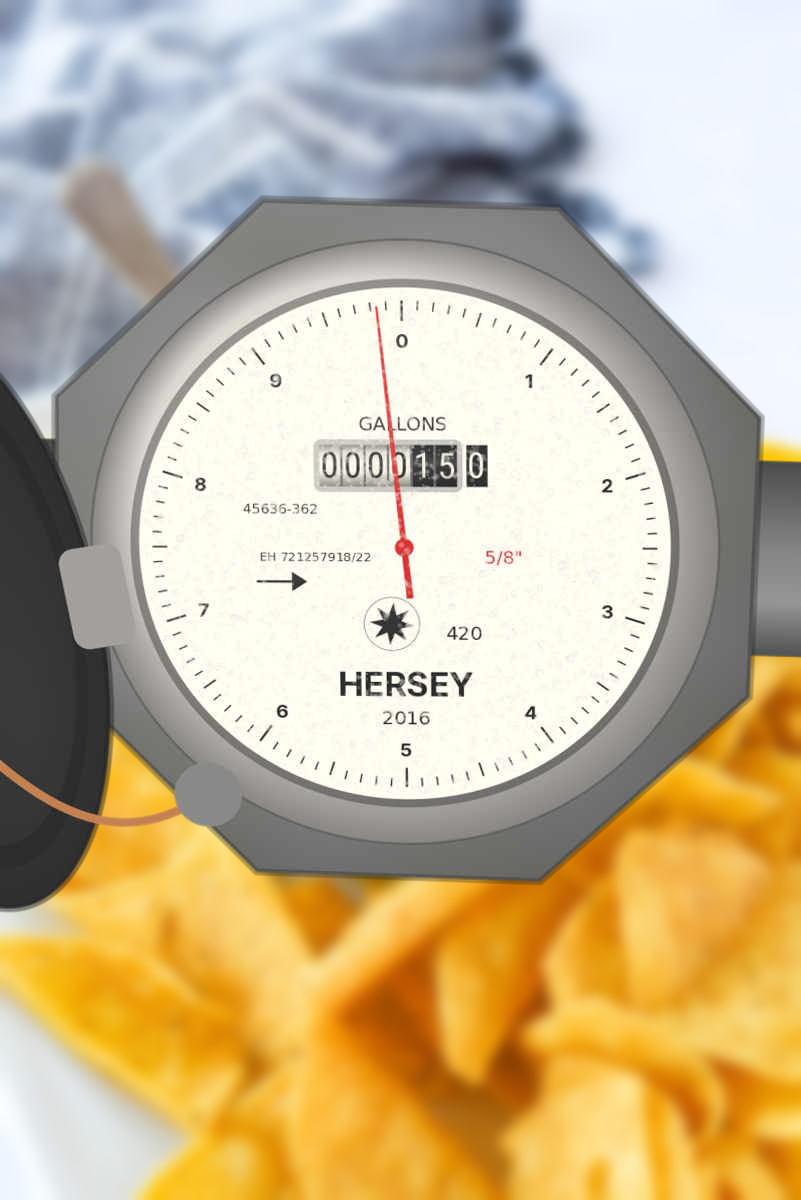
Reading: 149.8 gal
